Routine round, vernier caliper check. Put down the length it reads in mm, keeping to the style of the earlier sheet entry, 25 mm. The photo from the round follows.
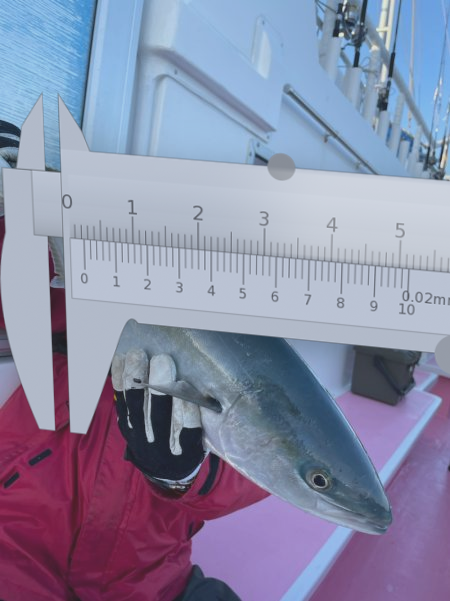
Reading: 2.4 mm
